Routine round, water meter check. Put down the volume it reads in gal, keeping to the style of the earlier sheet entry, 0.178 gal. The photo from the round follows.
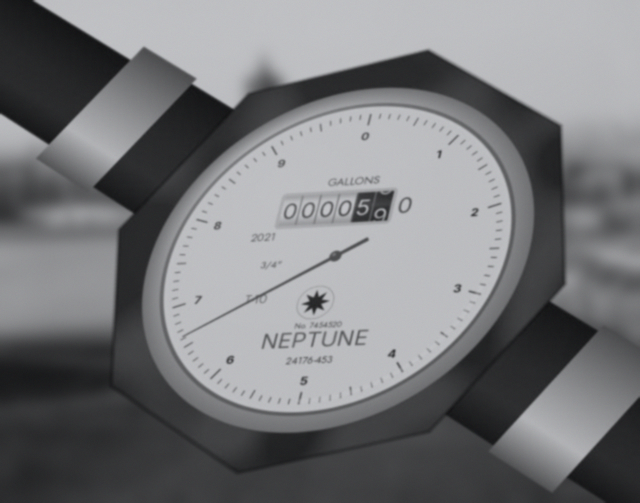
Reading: 586.6 gal
